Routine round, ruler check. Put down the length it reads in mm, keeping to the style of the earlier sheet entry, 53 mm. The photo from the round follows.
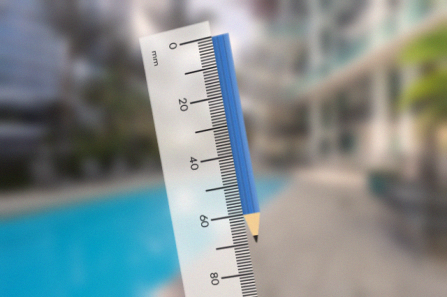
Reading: 70 mm
